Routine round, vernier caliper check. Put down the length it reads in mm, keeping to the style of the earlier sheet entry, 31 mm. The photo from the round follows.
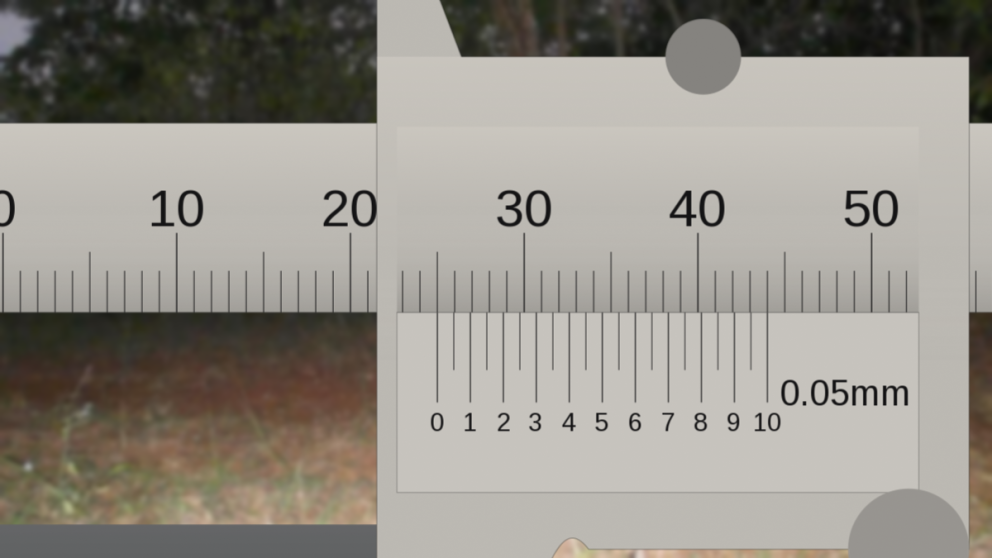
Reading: 25.0 mm
